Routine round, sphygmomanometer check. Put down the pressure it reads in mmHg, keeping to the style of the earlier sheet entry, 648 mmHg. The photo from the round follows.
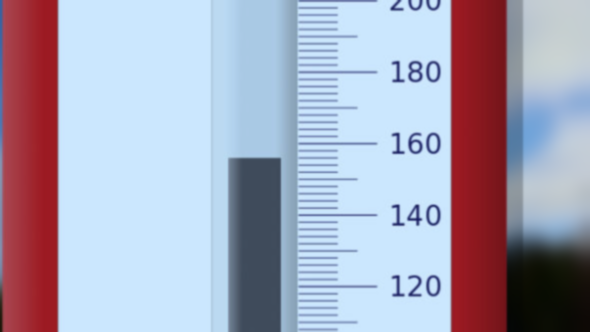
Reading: 156 mmHg
